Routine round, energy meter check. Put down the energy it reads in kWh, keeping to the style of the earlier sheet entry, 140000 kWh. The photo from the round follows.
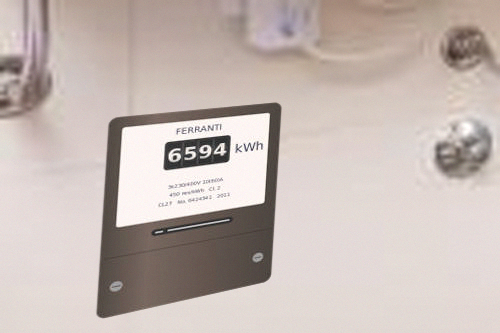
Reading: 6594 kWh
